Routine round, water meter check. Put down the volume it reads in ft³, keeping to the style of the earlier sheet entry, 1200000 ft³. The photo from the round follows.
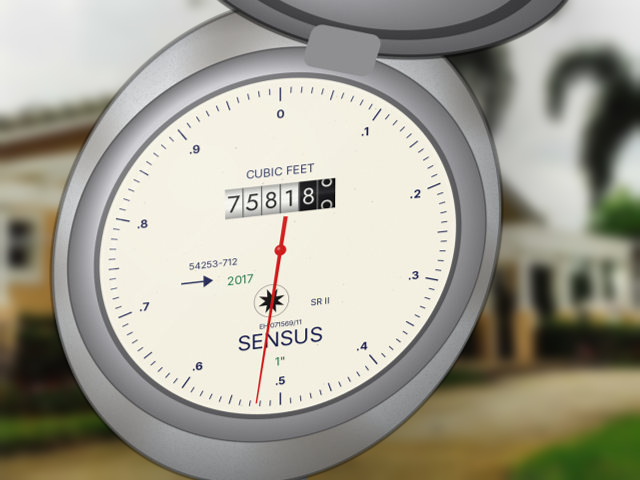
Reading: 758188.52 ft³
